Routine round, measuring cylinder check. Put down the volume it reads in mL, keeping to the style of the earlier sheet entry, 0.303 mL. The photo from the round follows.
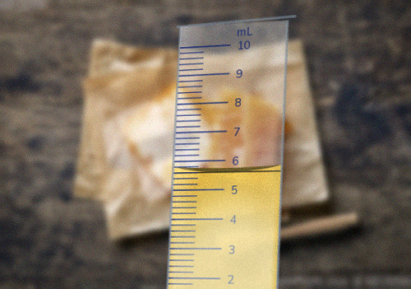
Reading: 5.6 mL
